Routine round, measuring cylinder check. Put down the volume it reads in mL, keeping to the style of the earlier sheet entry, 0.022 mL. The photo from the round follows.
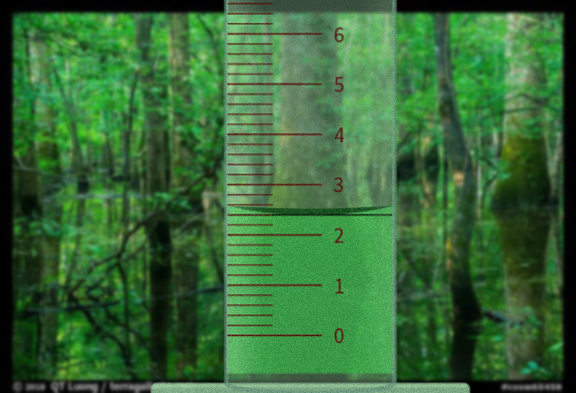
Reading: 2.4 mL
